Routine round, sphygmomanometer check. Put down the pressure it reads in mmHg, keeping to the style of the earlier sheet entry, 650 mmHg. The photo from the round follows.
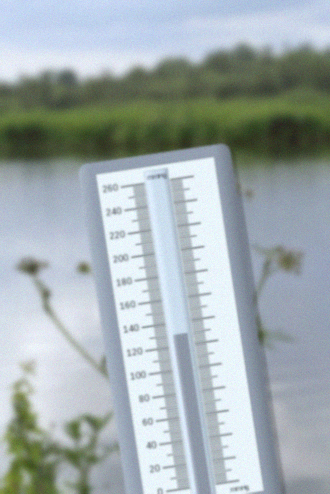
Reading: 130 mmHg
